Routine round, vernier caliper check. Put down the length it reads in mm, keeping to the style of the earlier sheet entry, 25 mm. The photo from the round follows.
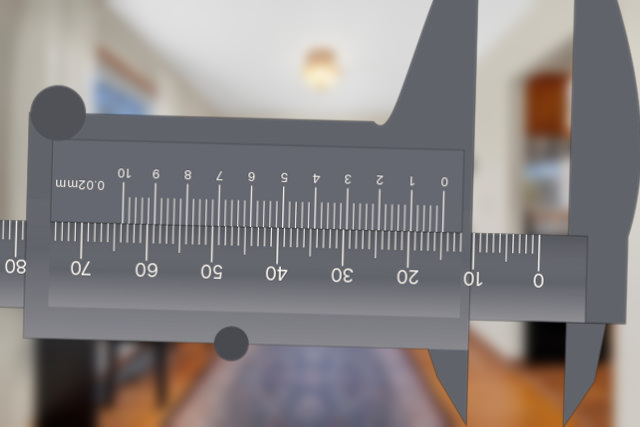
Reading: 14.8 mm
